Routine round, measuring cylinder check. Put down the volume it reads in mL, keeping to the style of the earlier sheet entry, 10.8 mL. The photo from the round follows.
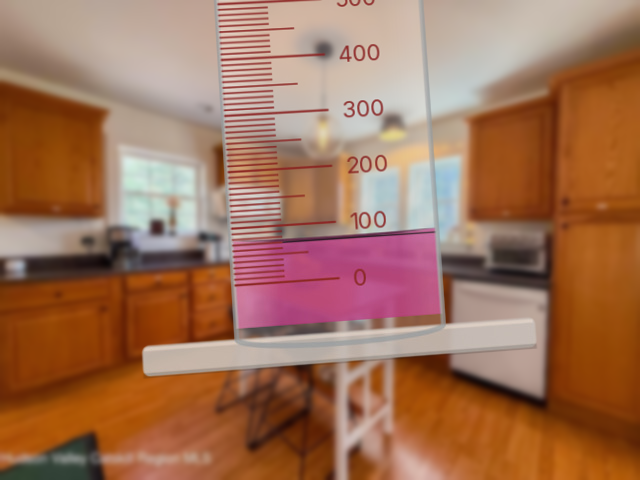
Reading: 70 mL
